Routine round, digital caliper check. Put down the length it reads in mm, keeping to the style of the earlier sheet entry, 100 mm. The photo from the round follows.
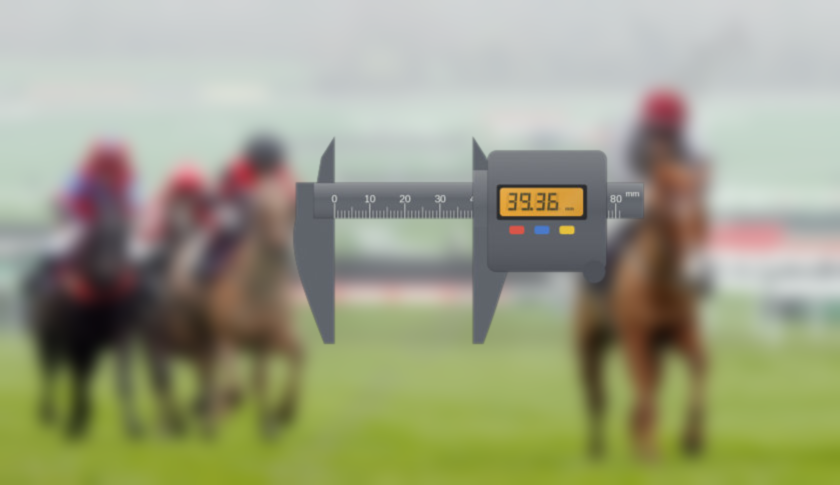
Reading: 39.36 mm
